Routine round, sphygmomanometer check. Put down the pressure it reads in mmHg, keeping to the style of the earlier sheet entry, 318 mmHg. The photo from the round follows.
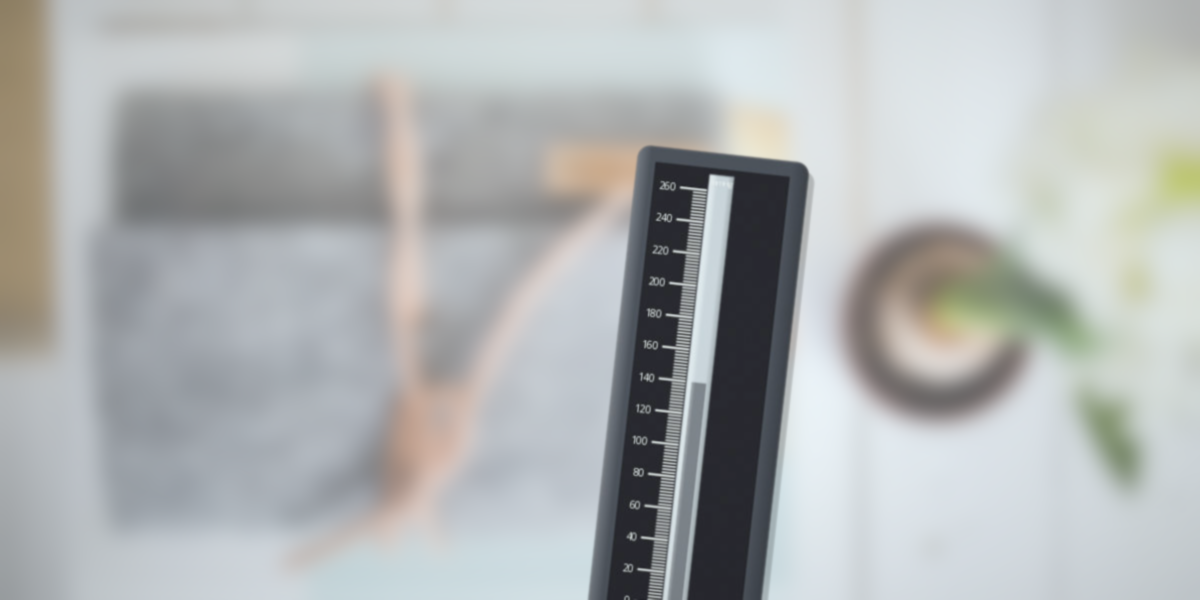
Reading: 140 mmHg
